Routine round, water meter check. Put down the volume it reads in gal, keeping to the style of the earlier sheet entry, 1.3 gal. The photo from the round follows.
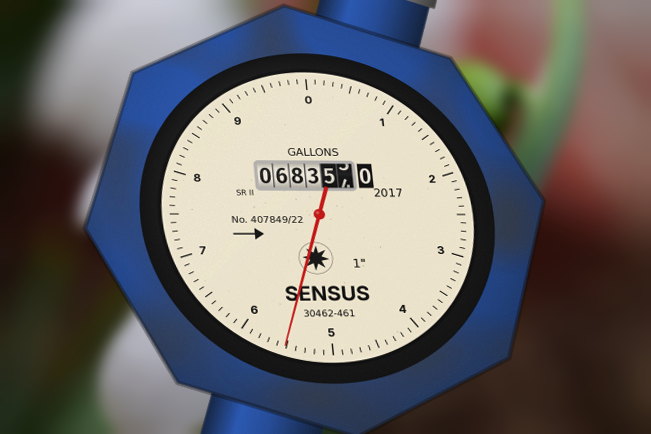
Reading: 683535.5 gal
